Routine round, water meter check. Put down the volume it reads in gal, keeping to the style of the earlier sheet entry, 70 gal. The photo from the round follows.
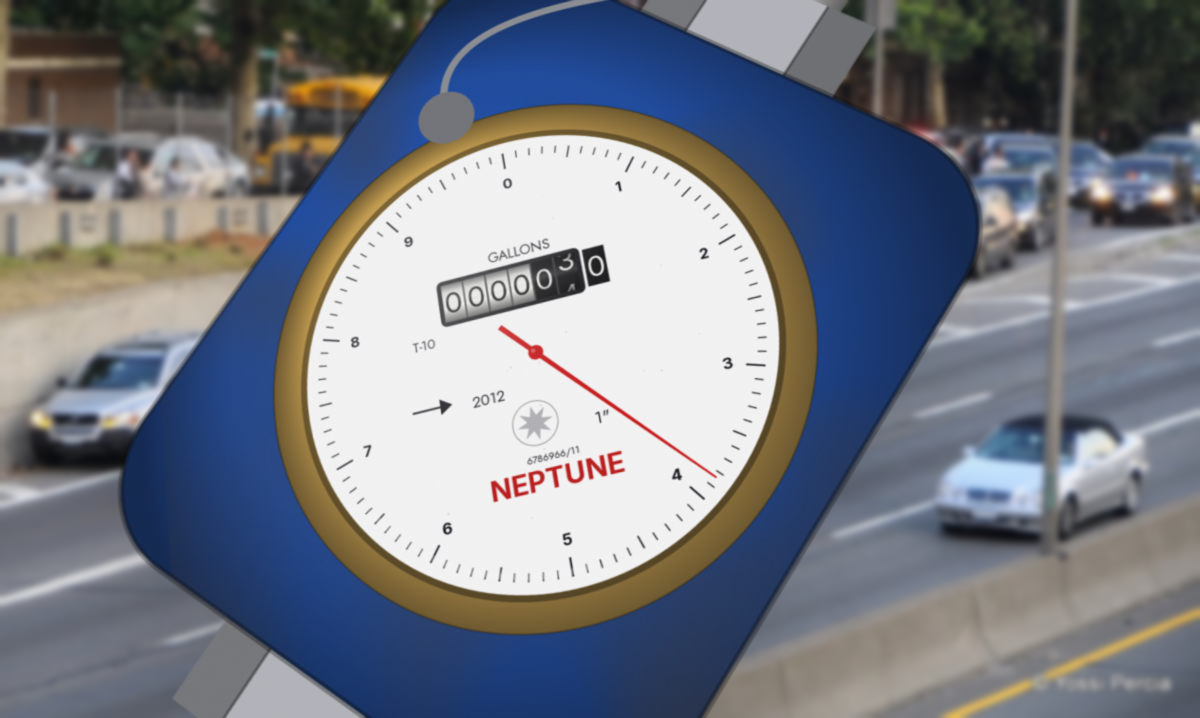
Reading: 33.8 gal
